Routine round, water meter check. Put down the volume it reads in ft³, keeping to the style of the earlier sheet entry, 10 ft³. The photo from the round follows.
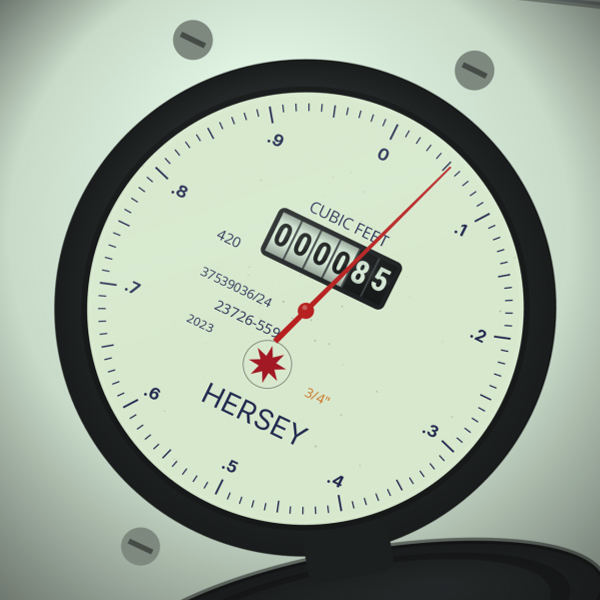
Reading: 85.05 ft³
